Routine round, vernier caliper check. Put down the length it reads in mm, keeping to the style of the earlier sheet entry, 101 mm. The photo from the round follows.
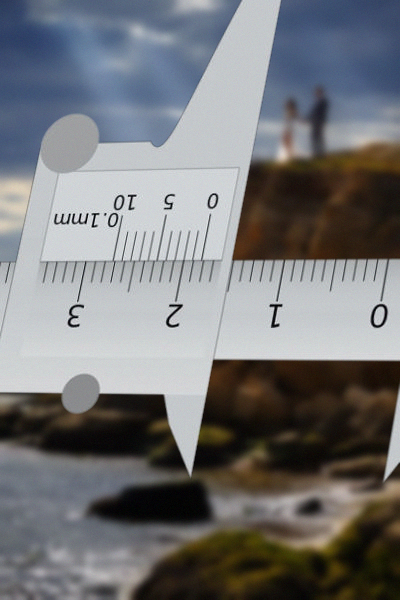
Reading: 18.2 mm
